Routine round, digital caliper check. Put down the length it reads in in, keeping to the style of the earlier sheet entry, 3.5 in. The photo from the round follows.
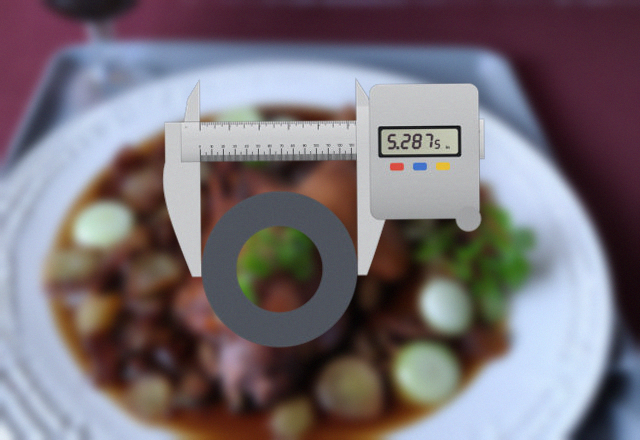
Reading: 5.2875 in
